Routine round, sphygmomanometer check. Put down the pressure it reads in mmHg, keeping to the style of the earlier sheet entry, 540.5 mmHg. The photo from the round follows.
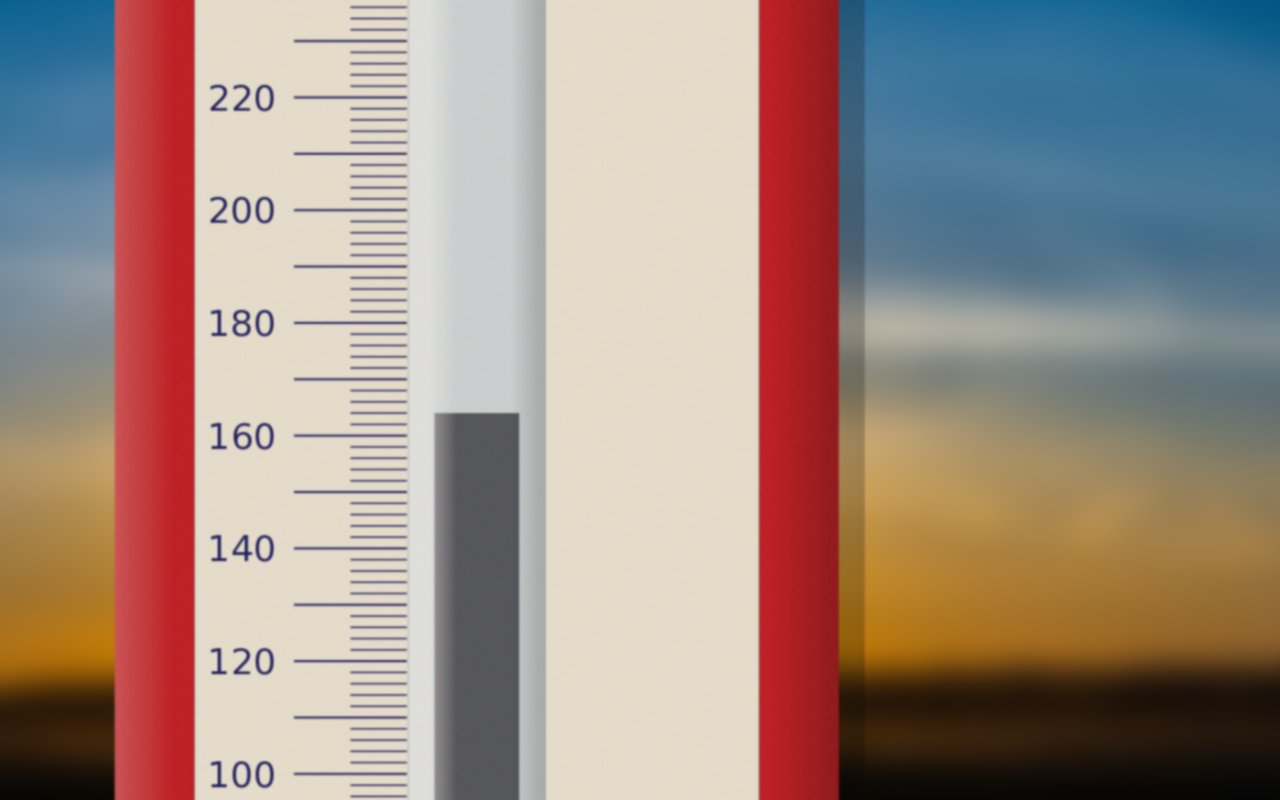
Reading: 164 mmHg
